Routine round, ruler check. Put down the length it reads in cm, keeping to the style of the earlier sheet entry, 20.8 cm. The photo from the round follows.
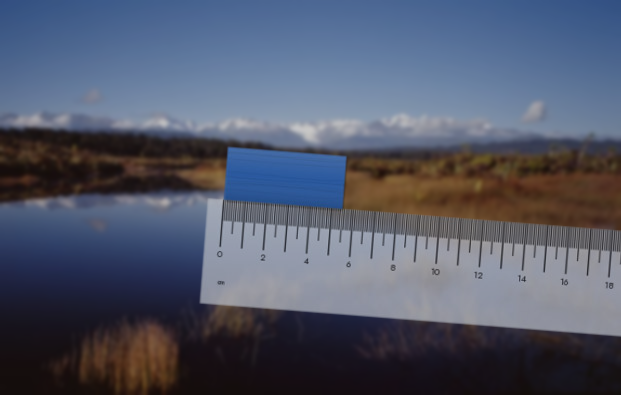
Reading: 5.5 cm
